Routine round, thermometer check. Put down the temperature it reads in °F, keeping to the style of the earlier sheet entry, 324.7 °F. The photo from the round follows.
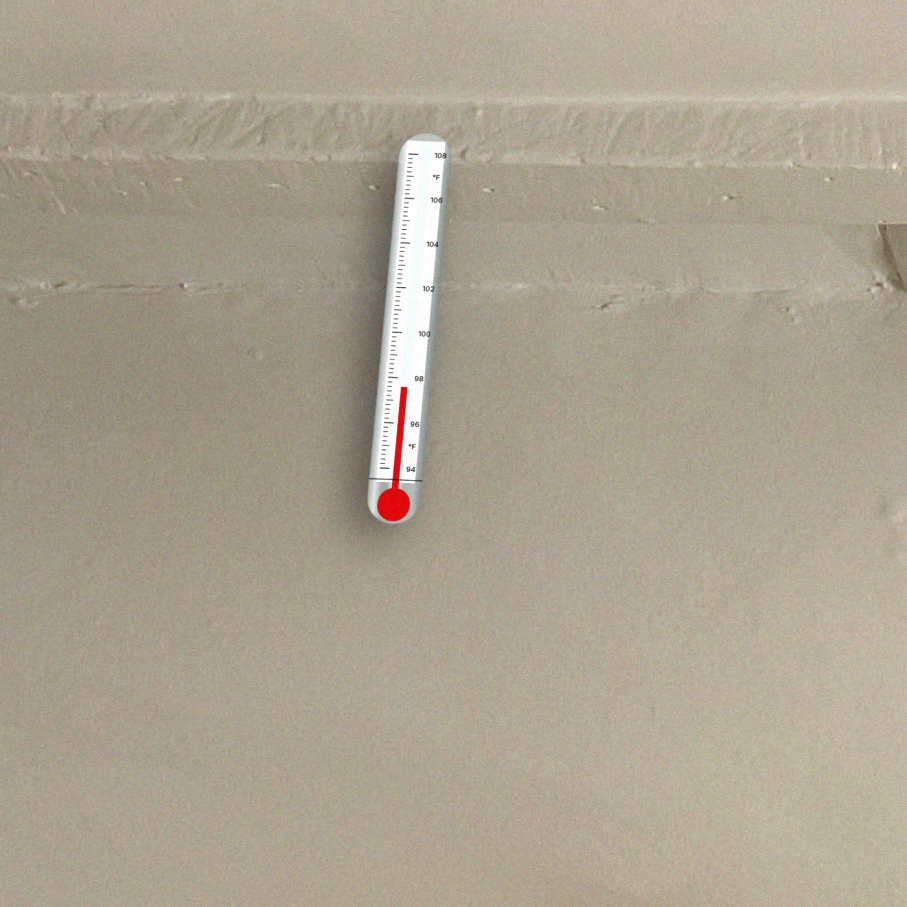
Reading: 97.6 °F
